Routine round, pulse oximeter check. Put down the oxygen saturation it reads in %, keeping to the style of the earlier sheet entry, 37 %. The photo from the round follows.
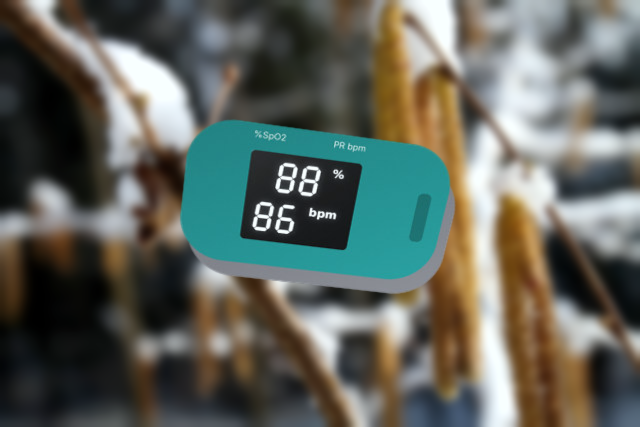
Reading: 88 %
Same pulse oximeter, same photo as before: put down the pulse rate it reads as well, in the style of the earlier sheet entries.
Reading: 86 bpm
